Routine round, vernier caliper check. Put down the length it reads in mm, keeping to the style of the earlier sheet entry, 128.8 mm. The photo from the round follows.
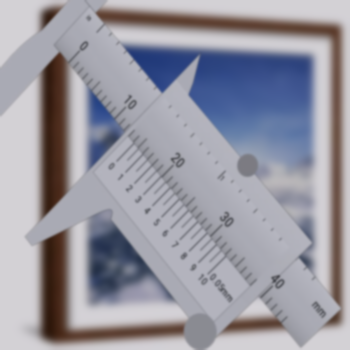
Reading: 14.2 mm
